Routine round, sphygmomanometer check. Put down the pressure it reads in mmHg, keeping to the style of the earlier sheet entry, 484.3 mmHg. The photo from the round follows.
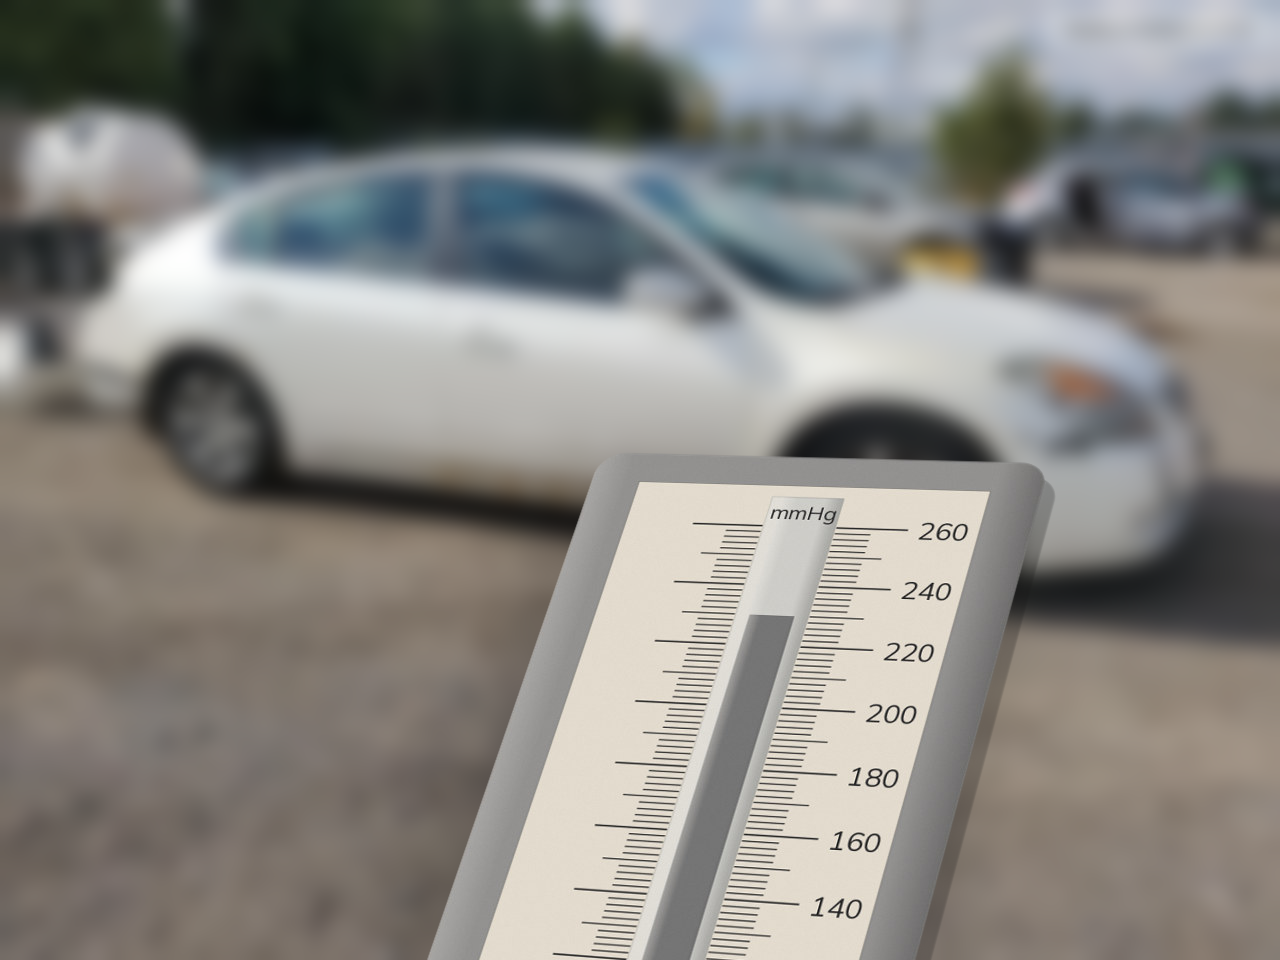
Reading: 230 mmHg
